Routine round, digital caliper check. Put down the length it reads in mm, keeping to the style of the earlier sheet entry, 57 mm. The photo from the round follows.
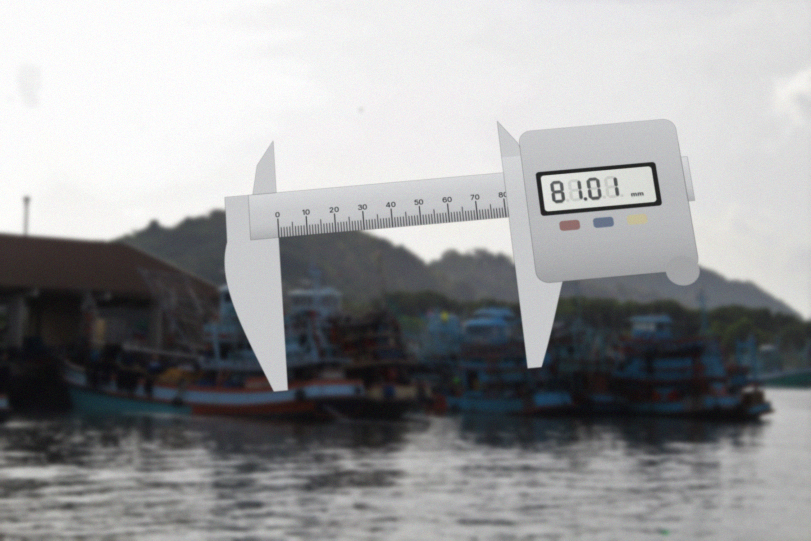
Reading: 81.01 mm
